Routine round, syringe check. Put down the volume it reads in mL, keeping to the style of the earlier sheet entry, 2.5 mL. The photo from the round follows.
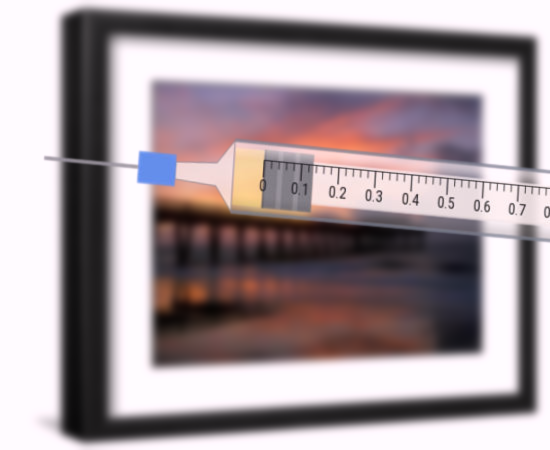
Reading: 0 mL
